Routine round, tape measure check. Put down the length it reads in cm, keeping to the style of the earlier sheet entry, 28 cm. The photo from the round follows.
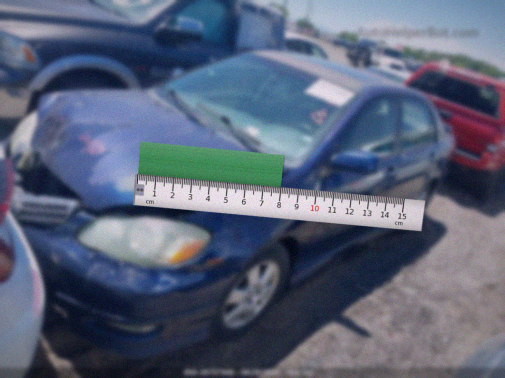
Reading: 8 cm
